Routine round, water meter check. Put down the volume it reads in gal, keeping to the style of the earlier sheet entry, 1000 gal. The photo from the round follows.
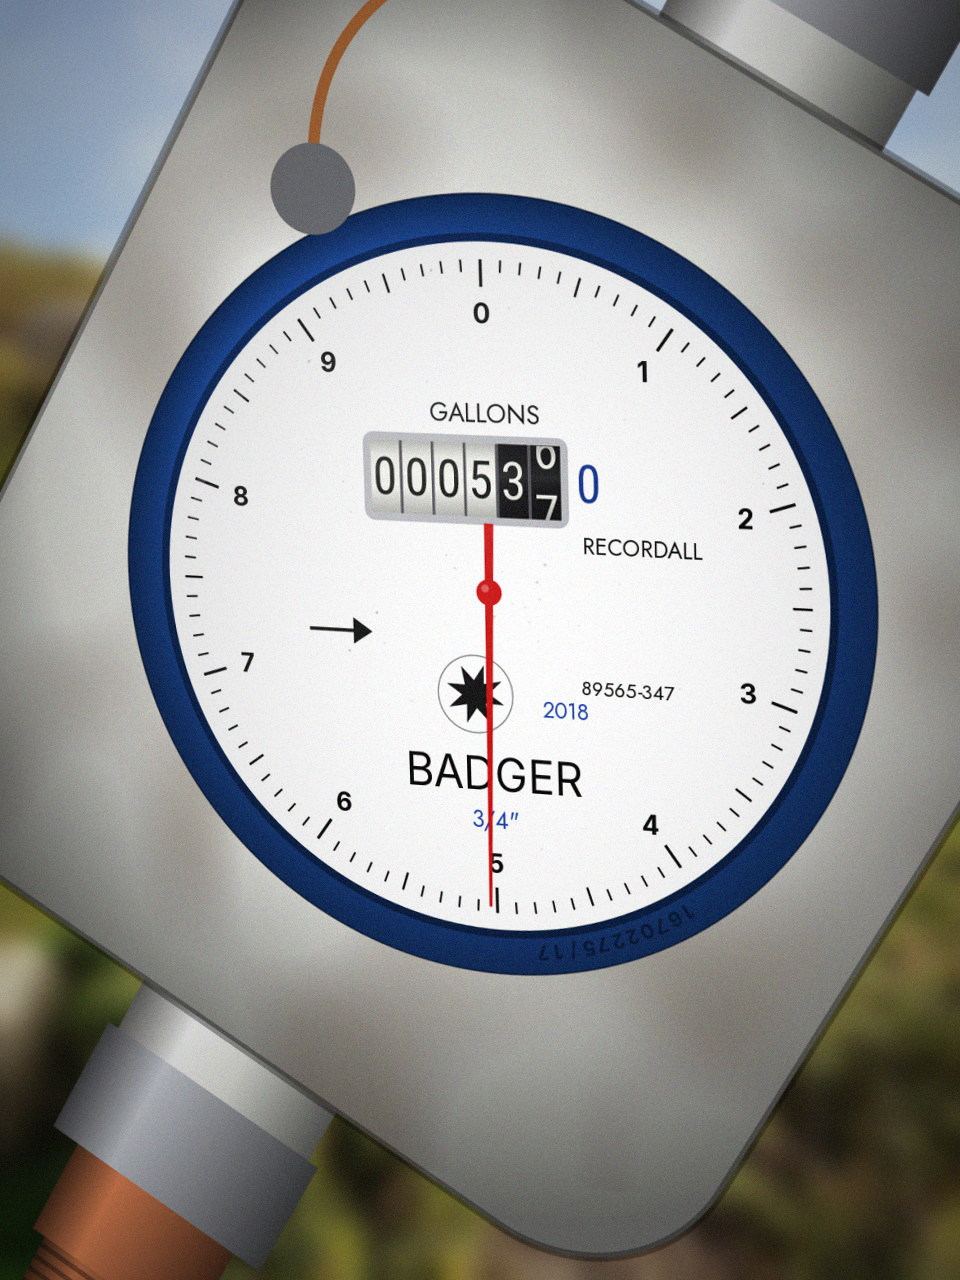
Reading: 5365.0 gal
